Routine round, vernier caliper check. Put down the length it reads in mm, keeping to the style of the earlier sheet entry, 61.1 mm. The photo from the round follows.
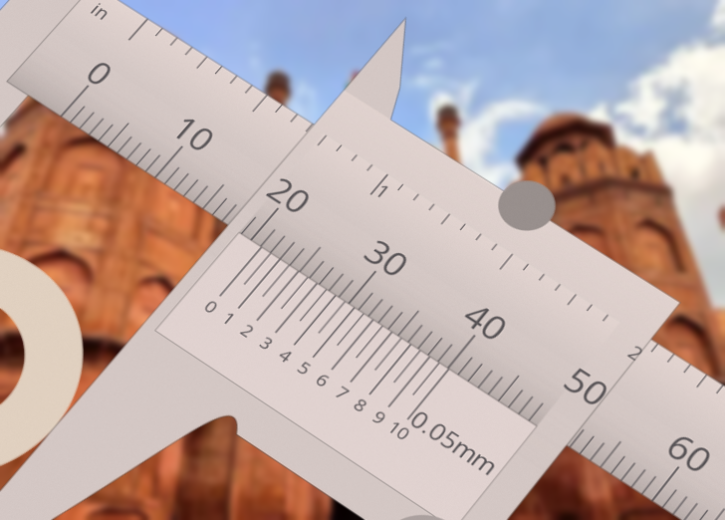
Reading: 21.1 mm
